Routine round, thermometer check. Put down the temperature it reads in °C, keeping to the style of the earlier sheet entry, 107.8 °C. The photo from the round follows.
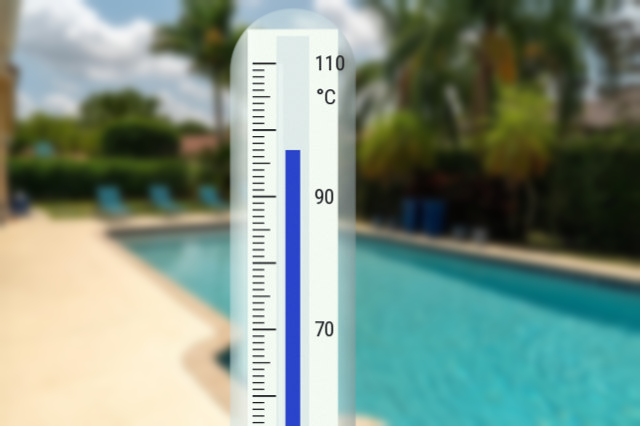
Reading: 97 °C
